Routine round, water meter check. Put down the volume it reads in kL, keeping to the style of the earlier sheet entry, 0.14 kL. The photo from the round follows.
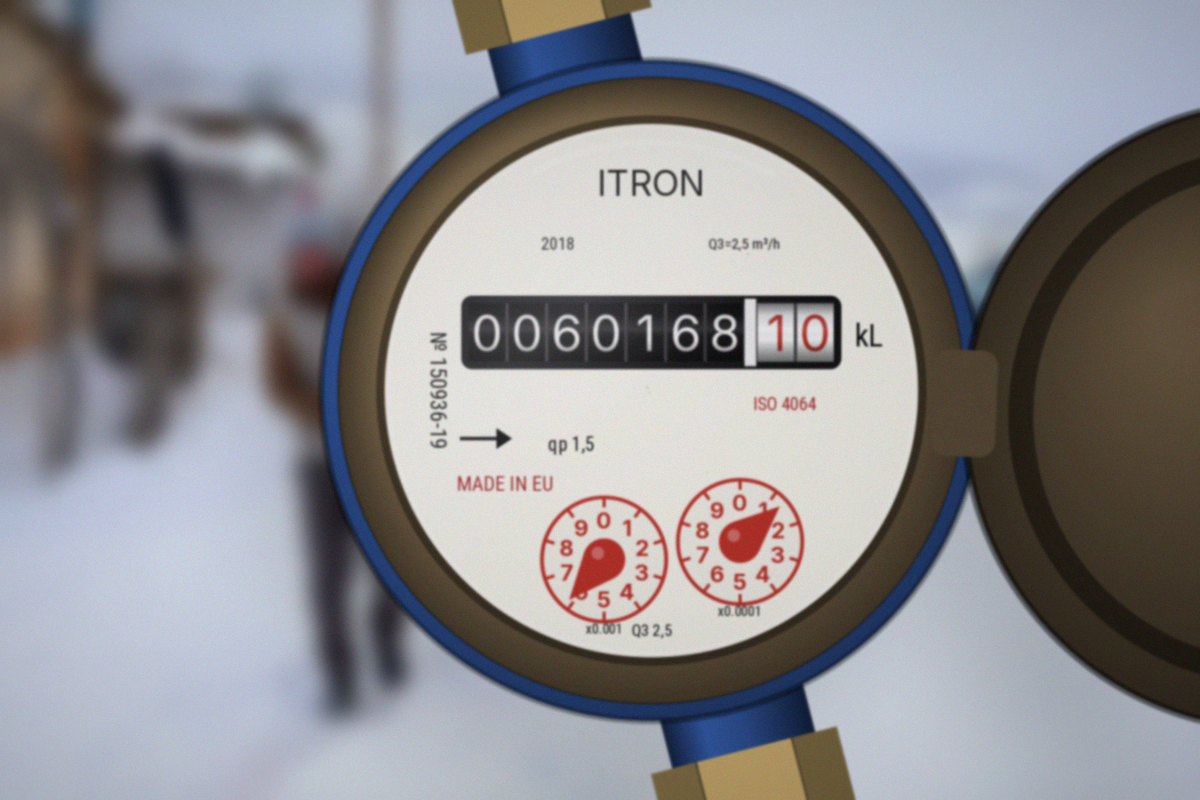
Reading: 60168.1061 kL
